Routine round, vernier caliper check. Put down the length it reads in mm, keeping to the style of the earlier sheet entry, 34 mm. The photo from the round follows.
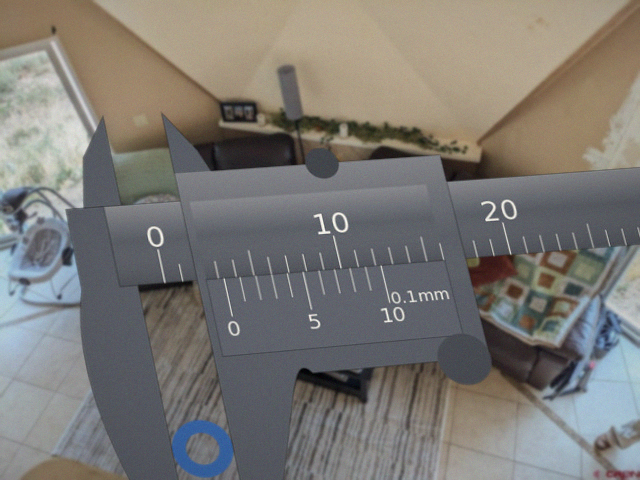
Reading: 3.3 mm
